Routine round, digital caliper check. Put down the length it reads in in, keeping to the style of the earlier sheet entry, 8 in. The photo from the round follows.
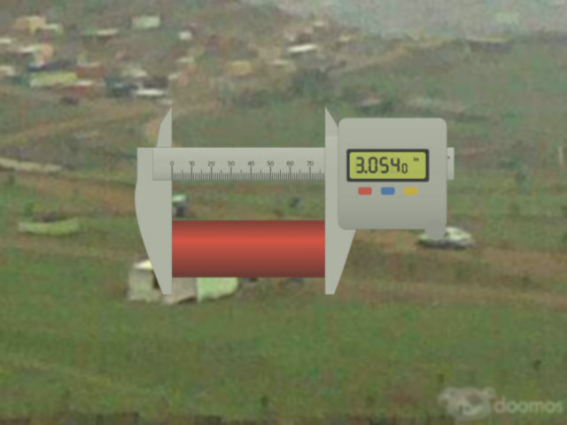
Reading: 3.0540 in
